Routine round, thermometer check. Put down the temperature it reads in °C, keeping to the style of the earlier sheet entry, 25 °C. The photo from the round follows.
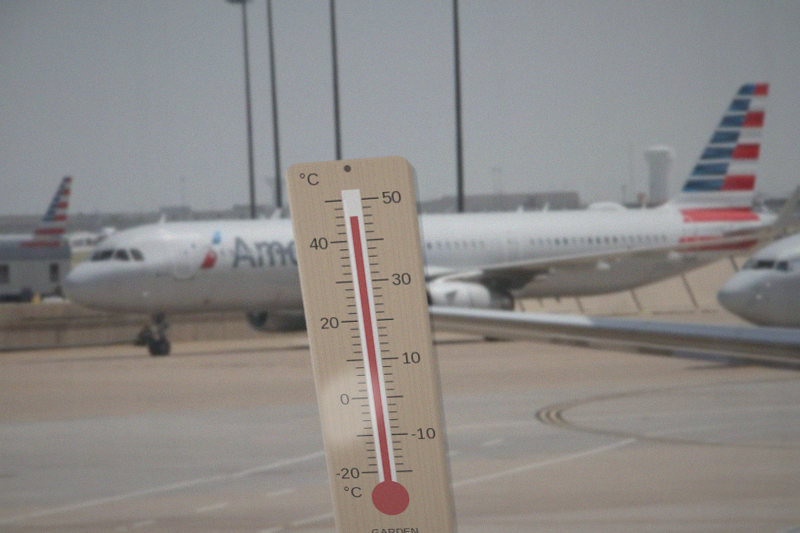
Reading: 46 °C
